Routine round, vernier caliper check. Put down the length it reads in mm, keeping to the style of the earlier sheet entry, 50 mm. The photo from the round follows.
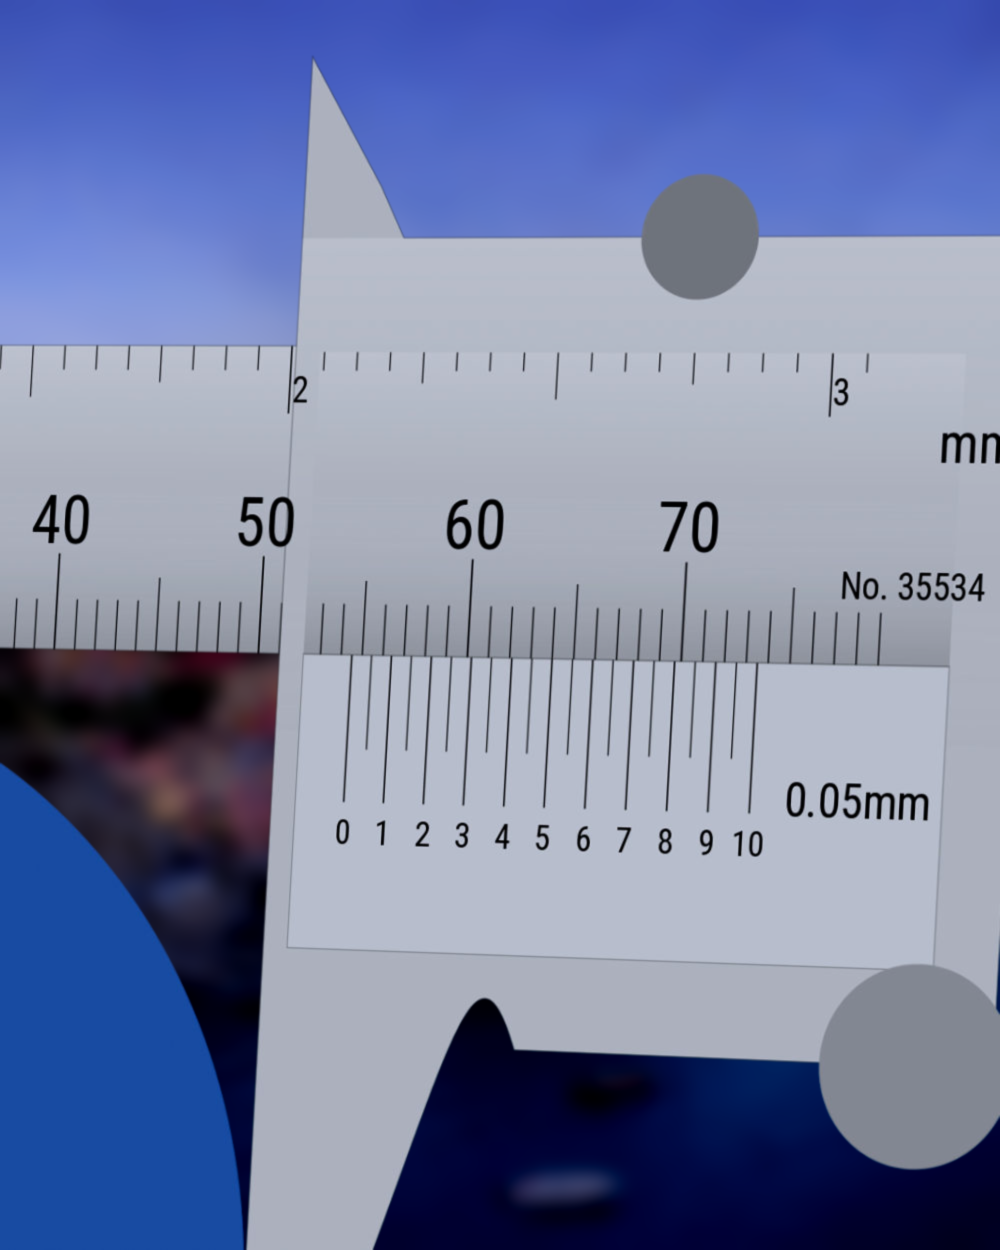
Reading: 54.5 mm
